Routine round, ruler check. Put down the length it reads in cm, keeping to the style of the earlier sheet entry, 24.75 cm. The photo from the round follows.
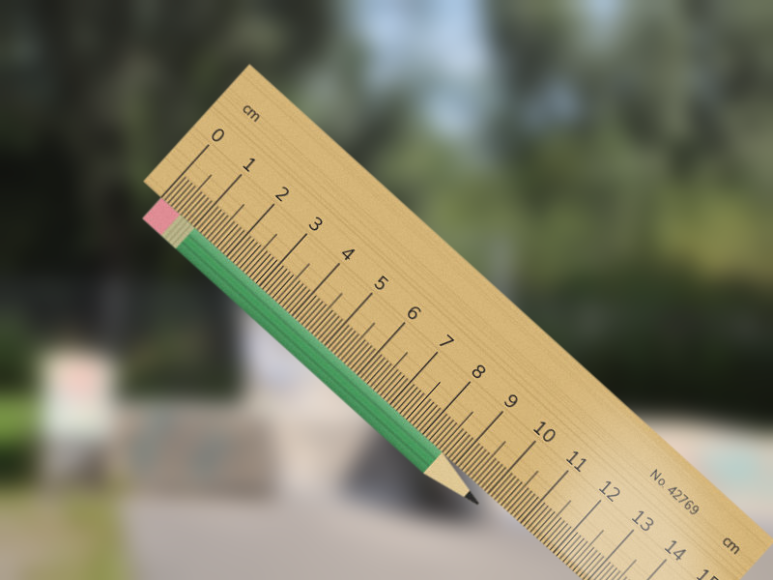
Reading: 10 cm
